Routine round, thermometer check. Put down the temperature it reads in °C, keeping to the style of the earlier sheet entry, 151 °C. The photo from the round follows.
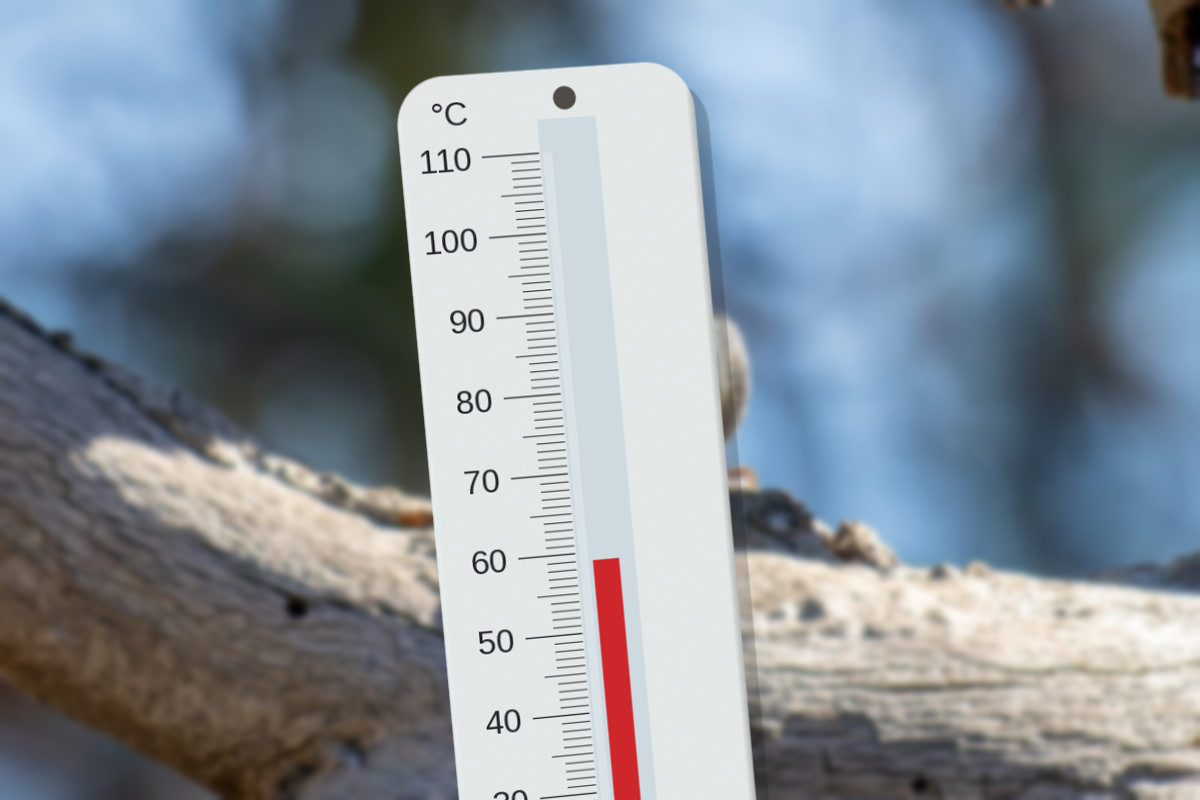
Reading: 59 °C
